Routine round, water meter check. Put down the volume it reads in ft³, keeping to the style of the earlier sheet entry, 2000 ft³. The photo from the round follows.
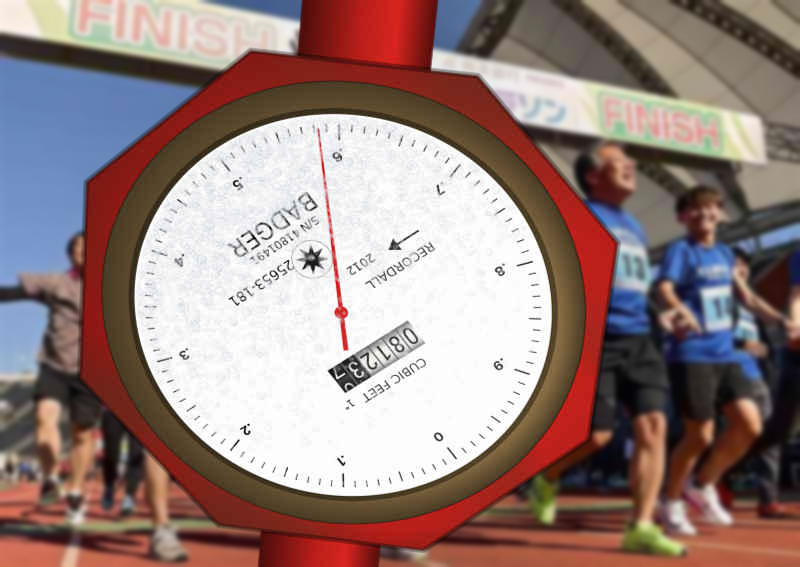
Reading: 81236.58 ft³
